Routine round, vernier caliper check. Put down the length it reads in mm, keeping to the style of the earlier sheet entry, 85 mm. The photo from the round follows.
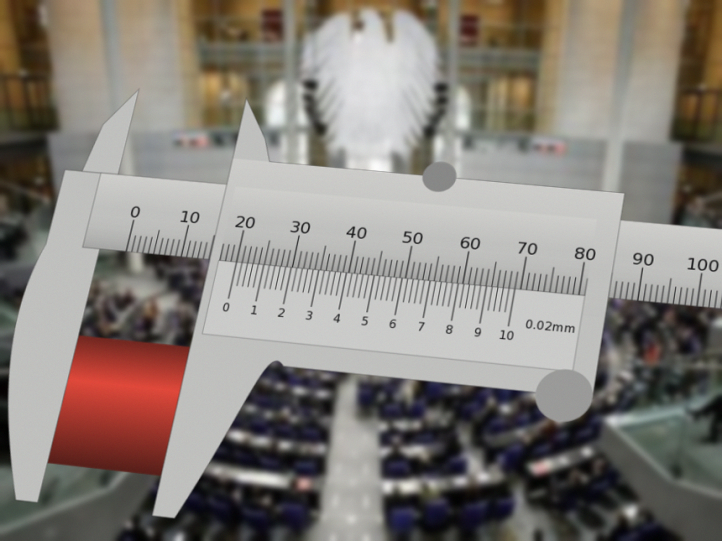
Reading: 20.0 mm
